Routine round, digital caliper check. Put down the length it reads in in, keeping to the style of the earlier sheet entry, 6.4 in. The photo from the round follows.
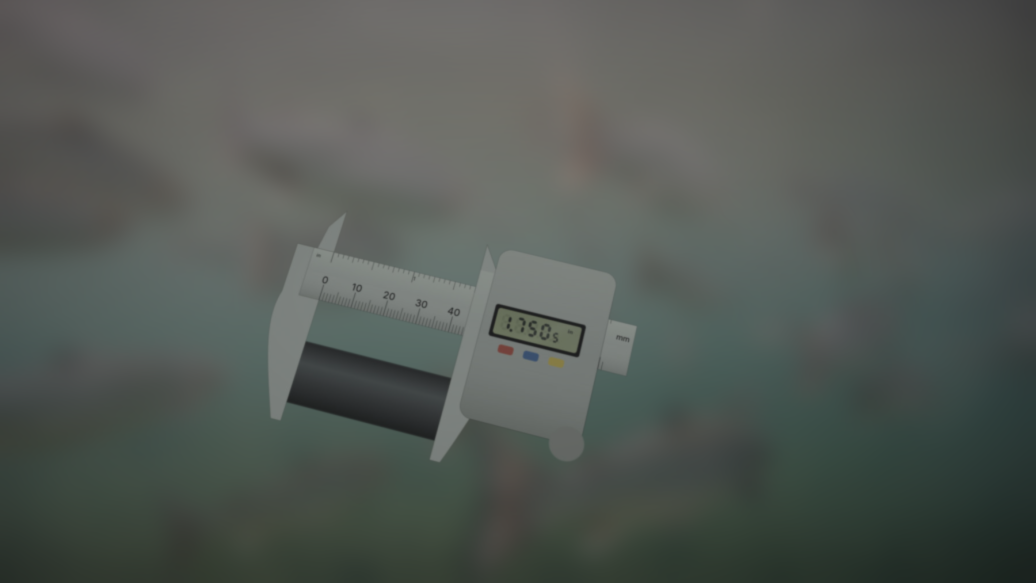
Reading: 1.7505 in
